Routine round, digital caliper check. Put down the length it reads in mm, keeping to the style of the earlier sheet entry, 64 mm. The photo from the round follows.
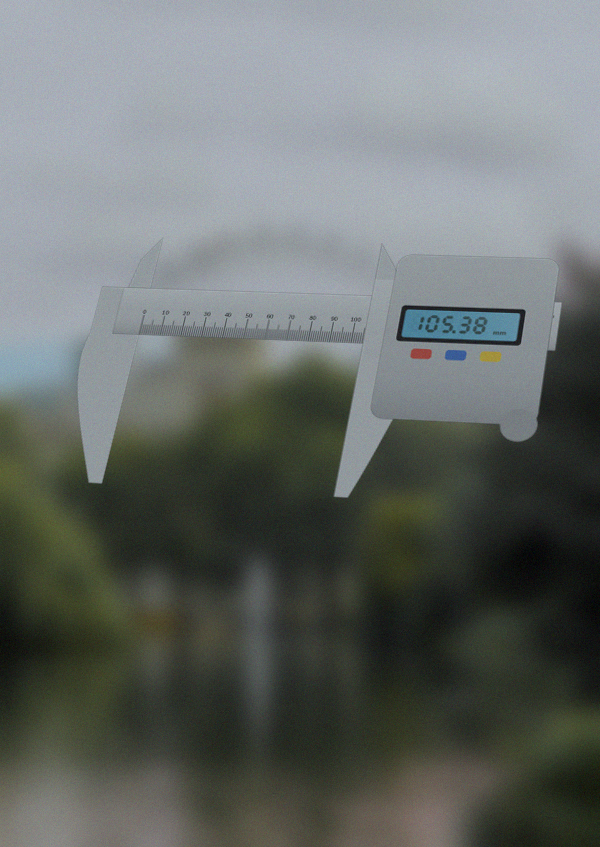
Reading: 105.38 mm
